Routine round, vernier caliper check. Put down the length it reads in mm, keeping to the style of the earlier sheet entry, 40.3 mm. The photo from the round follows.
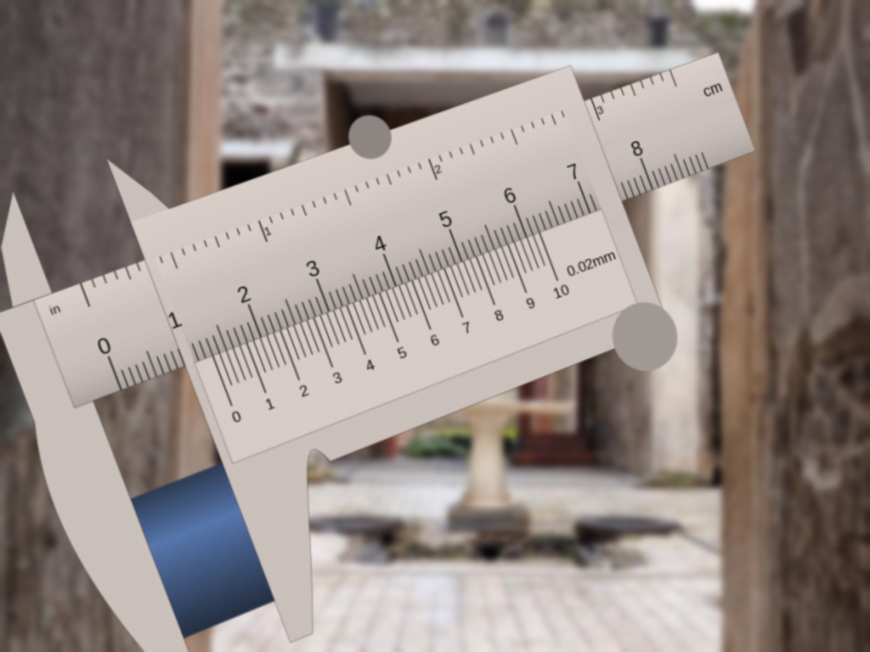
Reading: 13.0 mm
